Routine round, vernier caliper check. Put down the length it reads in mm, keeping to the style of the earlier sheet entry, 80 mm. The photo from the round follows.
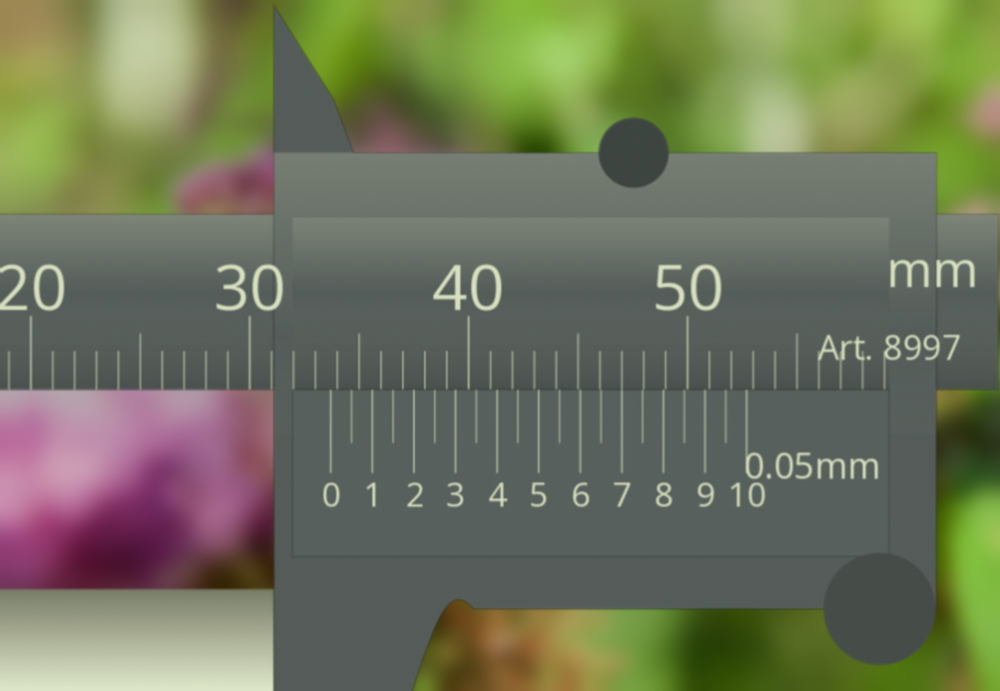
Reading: 33.7 mm
